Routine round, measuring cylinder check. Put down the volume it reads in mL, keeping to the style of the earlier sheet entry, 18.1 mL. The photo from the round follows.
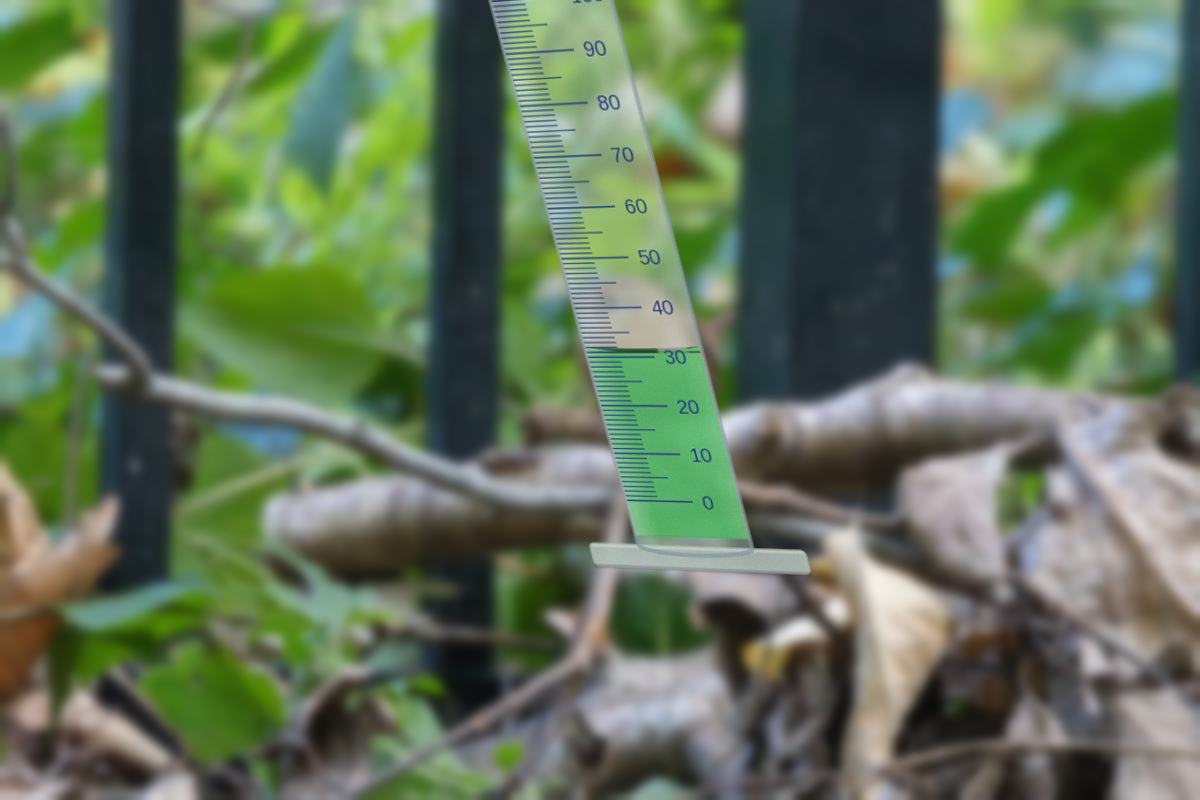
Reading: 31 mL
